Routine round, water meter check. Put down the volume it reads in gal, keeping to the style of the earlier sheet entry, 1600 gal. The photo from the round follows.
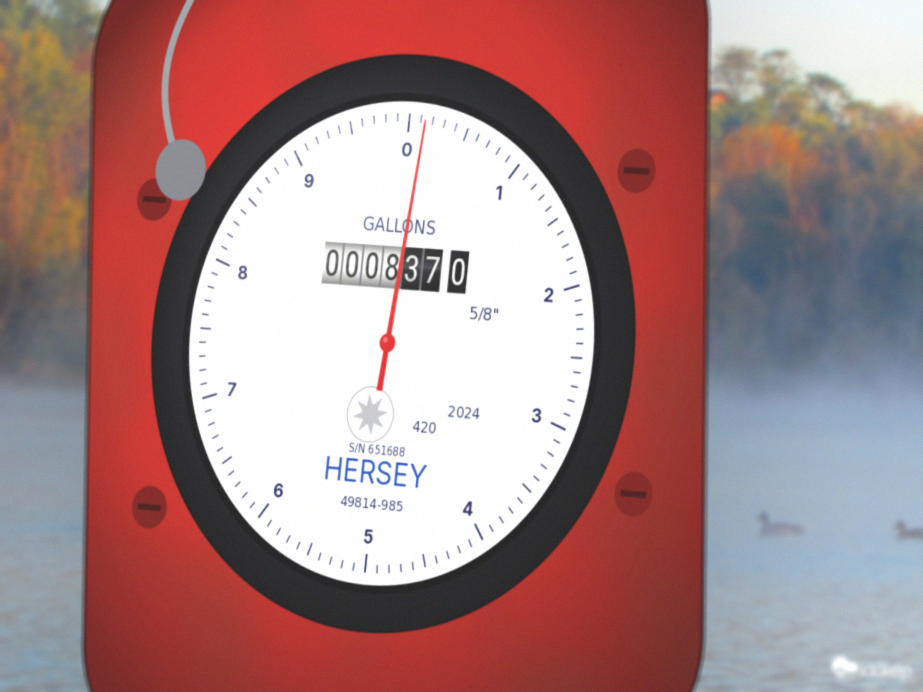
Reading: 8370.1 gal
